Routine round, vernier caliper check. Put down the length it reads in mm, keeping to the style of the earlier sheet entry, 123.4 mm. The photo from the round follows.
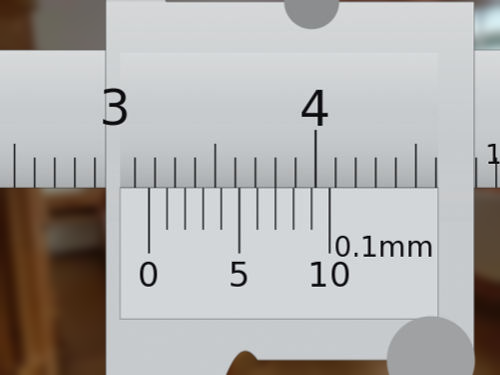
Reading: 31.7 mm
